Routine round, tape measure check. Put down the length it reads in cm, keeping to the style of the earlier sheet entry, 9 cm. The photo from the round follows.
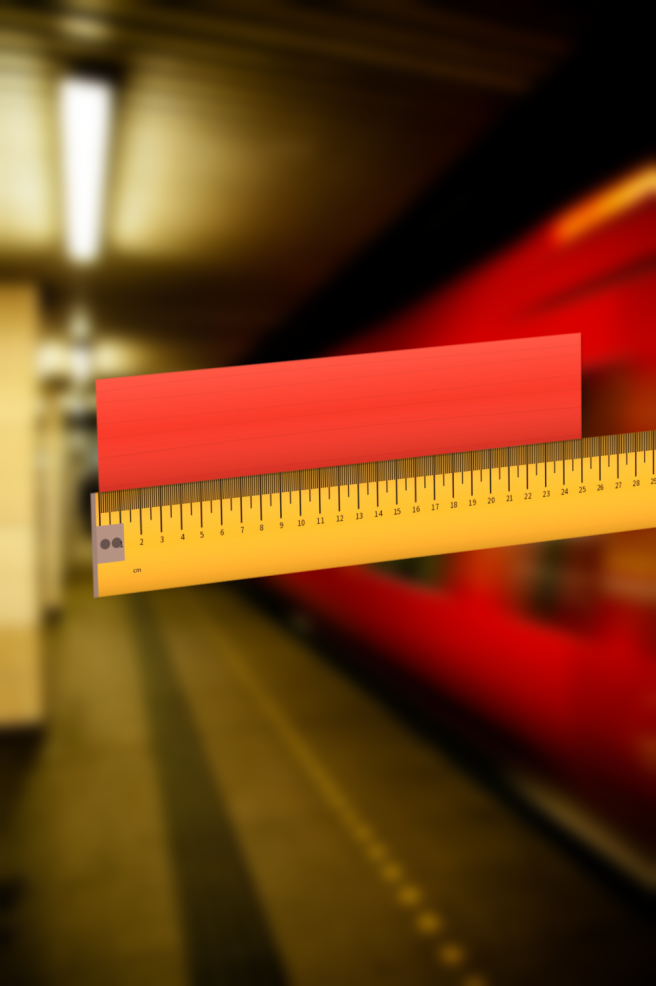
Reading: 25 cm
